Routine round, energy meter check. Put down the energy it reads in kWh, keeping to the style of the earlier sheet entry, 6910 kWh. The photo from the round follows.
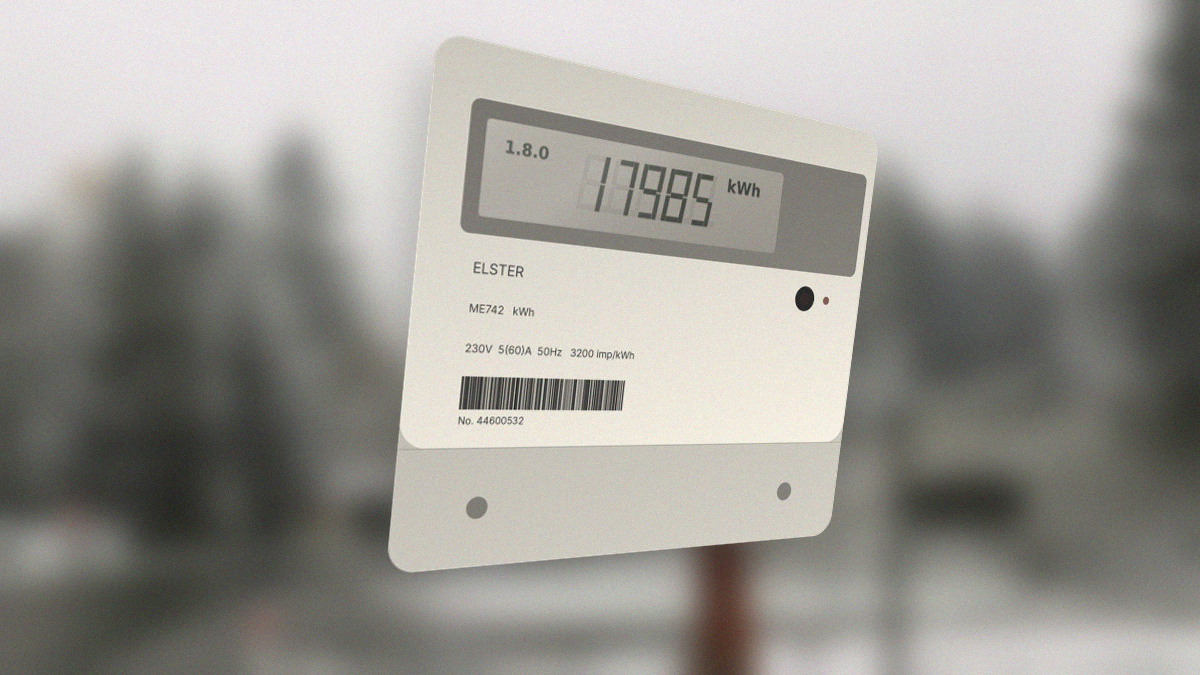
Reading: 17985 kWh
